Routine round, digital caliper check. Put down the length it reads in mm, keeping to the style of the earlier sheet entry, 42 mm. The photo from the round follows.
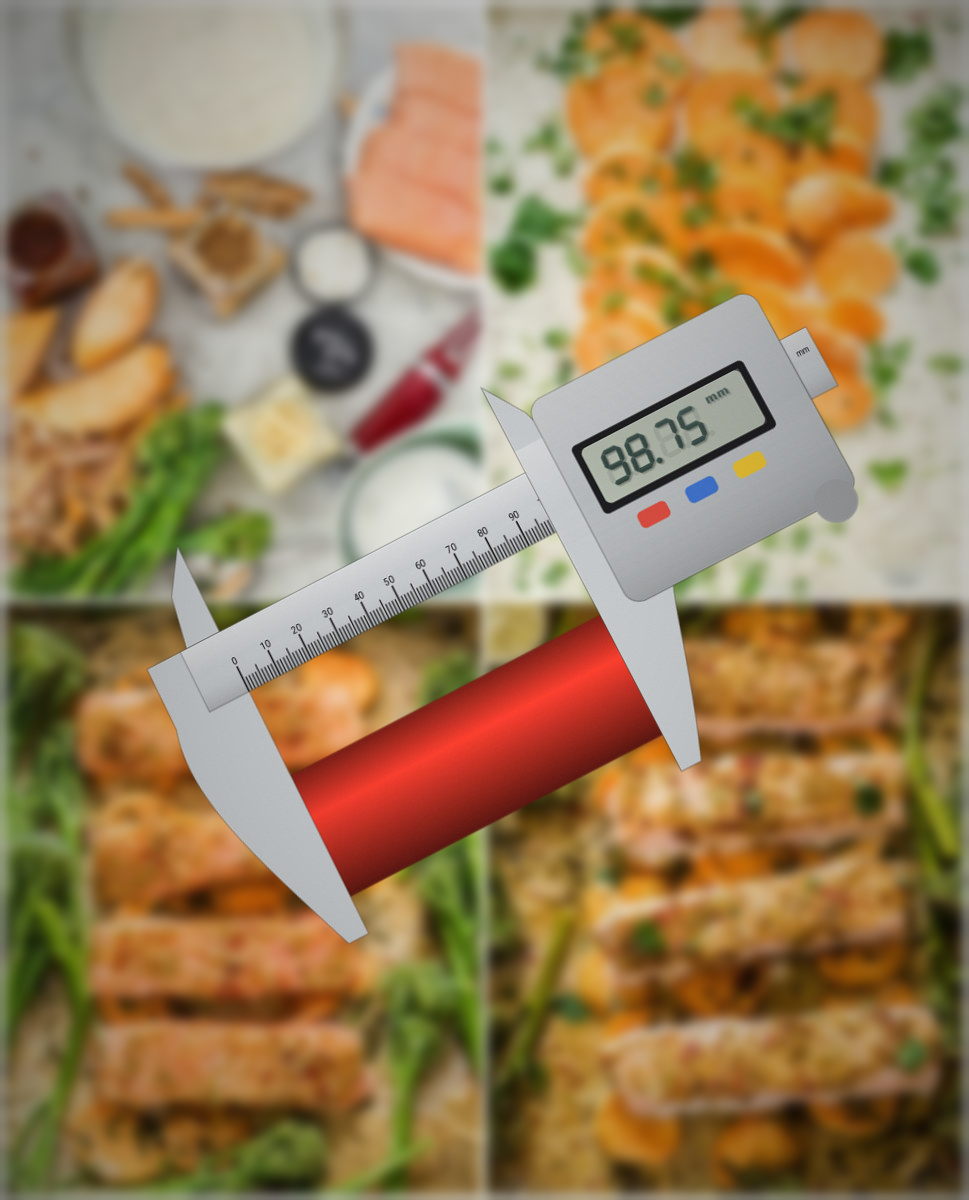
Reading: 98.75 mm
